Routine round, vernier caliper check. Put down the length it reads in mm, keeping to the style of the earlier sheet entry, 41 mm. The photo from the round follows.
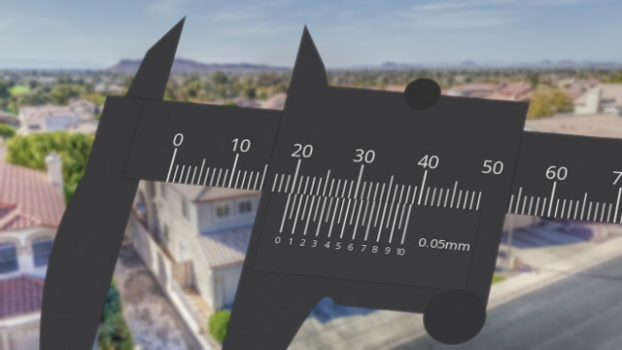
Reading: 19.8 mm
